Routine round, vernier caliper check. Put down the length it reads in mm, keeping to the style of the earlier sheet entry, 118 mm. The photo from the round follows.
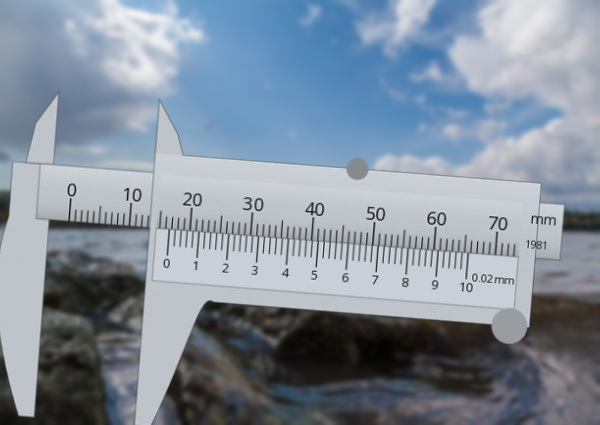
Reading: 16.6 mm
